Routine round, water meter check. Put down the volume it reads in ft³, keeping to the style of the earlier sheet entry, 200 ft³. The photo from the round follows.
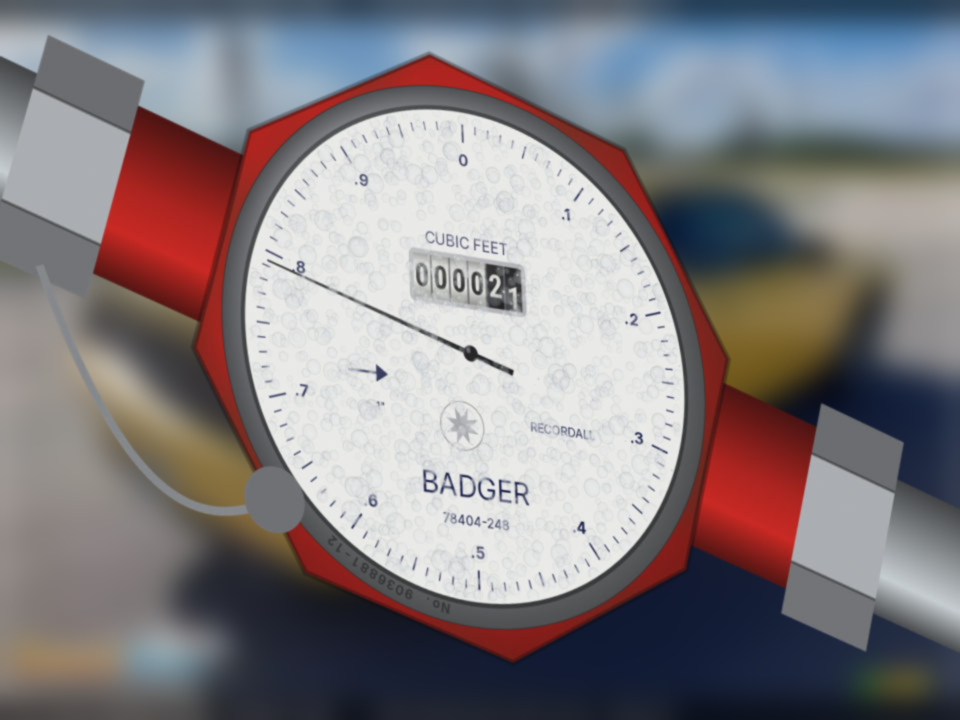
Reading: 20.79 ft³
